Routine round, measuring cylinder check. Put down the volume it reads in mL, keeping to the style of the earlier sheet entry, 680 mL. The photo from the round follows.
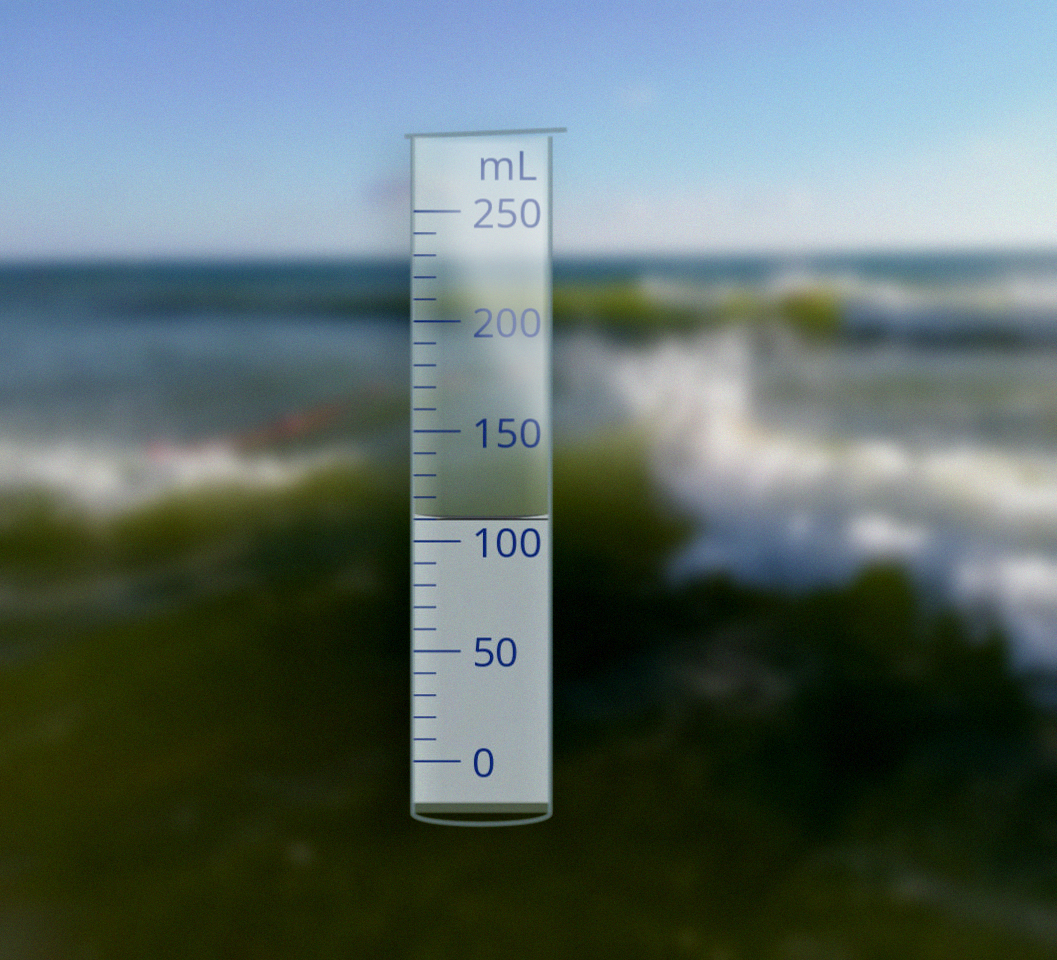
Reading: 110 mL
